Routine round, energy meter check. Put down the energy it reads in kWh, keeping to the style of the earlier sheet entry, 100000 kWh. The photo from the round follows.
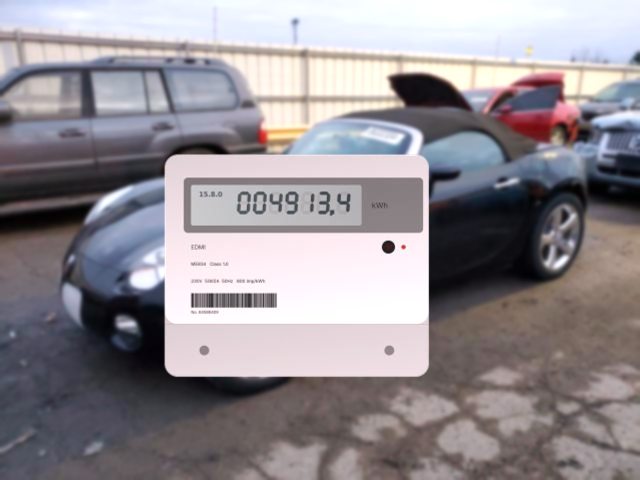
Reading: 4913.4 kWh
